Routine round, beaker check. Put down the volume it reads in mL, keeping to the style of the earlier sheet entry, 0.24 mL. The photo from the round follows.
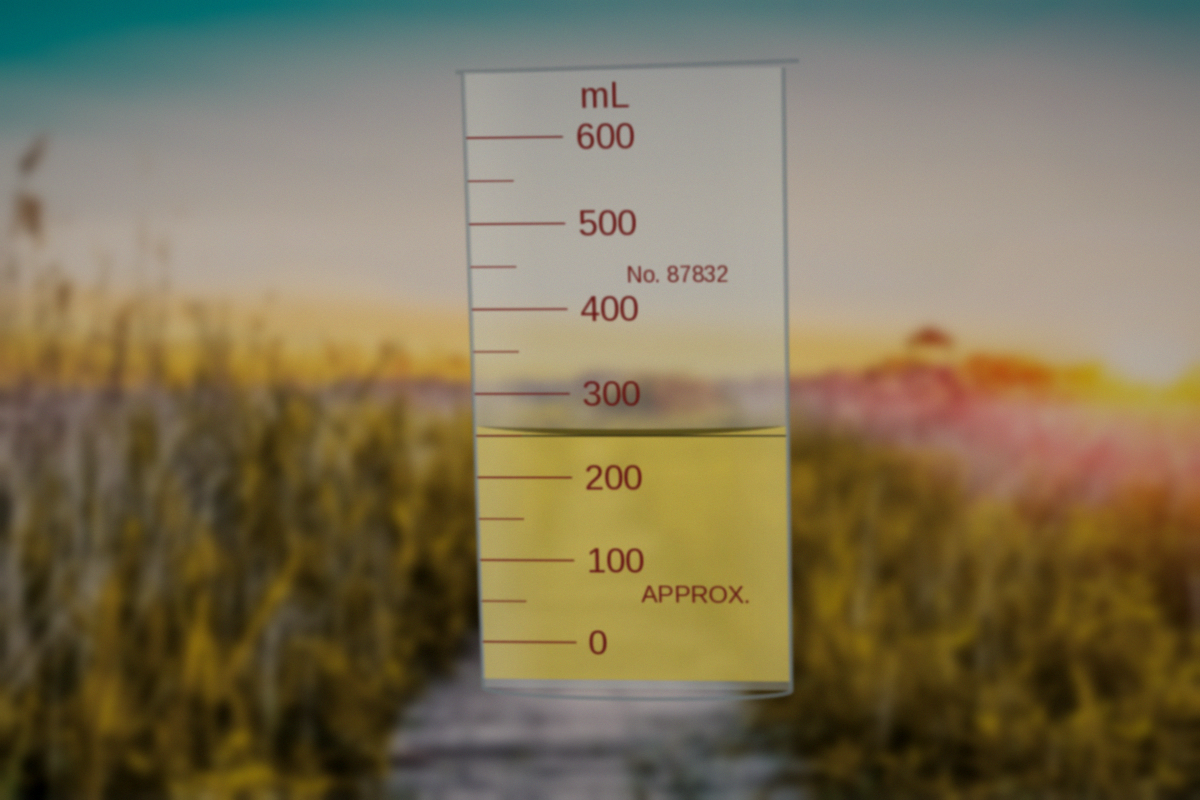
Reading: 250 mL
